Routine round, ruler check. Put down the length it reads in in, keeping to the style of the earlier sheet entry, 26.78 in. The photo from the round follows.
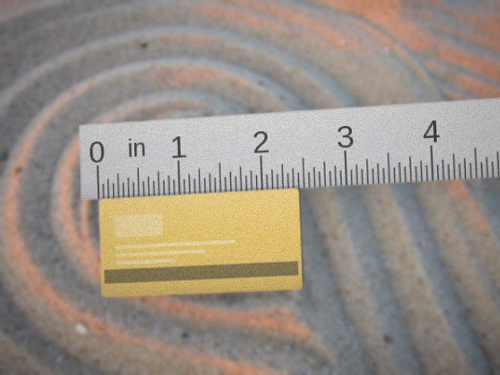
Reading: 2.4375 in
